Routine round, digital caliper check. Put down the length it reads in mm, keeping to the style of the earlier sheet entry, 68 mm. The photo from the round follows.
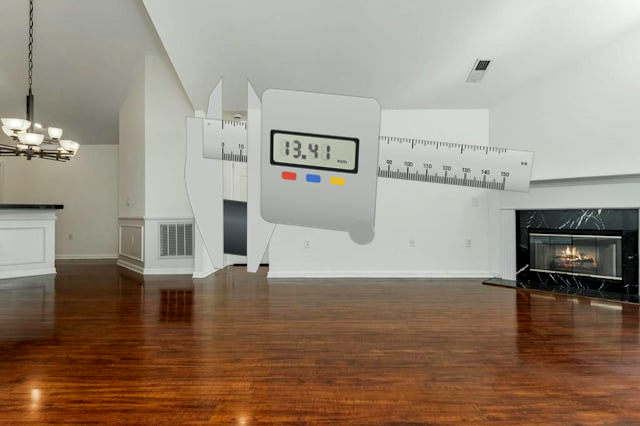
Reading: 13.41 mm
